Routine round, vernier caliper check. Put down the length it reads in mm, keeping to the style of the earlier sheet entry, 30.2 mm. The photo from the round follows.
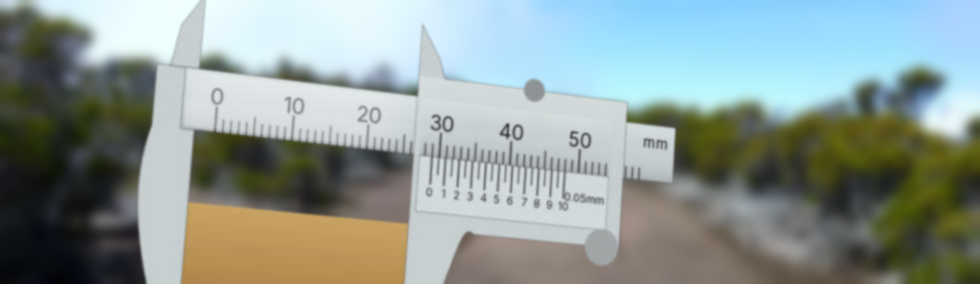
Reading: 29.0 mm
